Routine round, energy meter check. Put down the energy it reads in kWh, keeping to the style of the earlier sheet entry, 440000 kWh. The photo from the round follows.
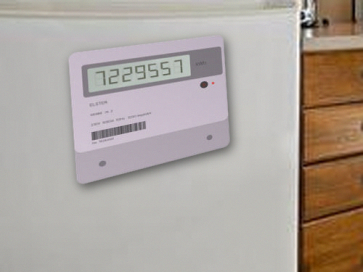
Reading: 7229557 kWh
